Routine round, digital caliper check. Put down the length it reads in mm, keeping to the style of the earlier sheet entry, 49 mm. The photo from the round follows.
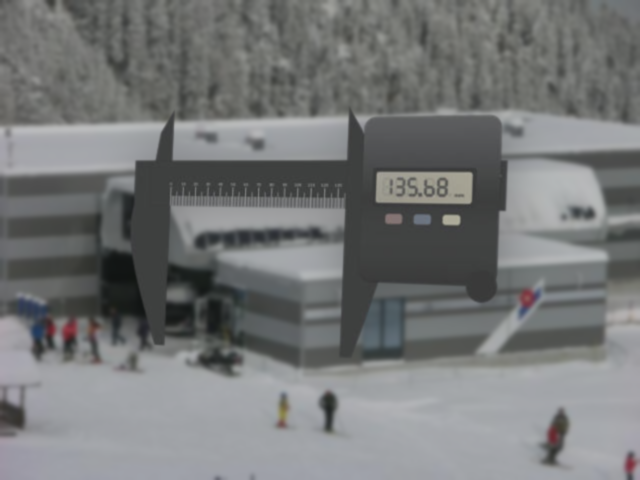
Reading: 135.68 mm
